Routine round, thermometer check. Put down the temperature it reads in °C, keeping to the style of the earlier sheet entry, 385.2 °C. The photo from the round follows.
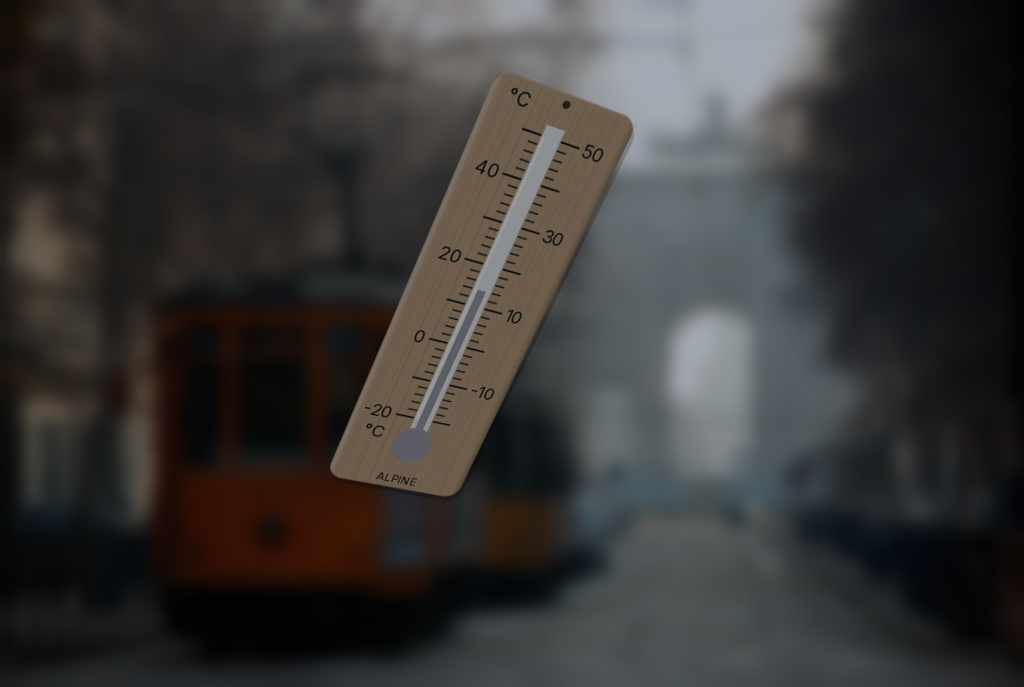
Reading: 14 °C
